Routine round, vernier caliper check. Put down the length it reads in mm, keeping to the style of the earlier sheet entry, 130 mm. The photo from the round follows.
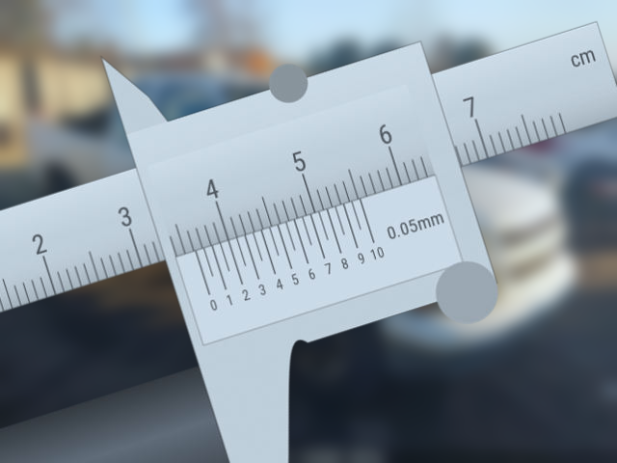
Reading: 36.2 mm
